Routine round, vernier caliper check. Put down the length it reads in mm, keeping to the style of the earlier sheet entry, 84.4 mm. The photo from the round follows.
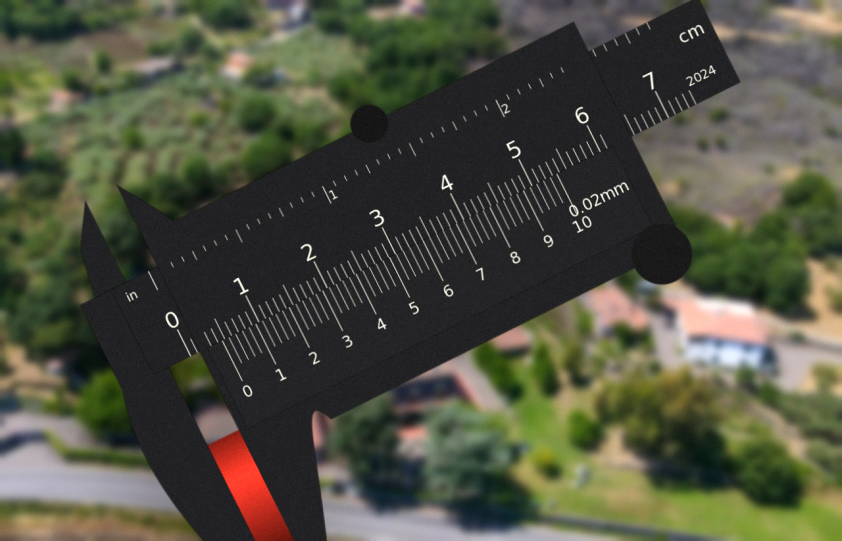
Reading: 4.6 mm
